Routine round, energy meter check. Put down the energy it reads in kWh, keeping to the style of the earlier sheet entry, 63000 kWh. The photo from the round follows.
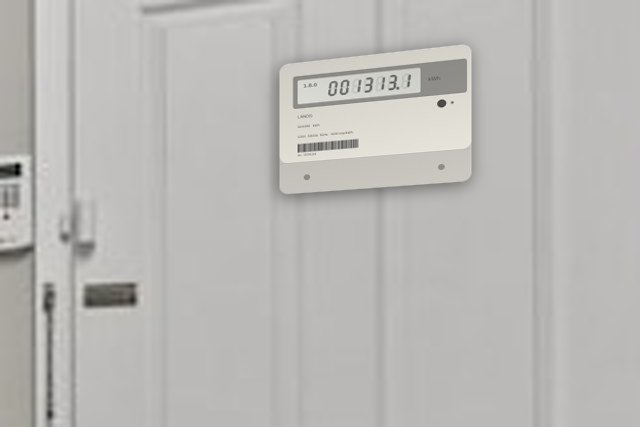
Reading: 1313.1 kWh
